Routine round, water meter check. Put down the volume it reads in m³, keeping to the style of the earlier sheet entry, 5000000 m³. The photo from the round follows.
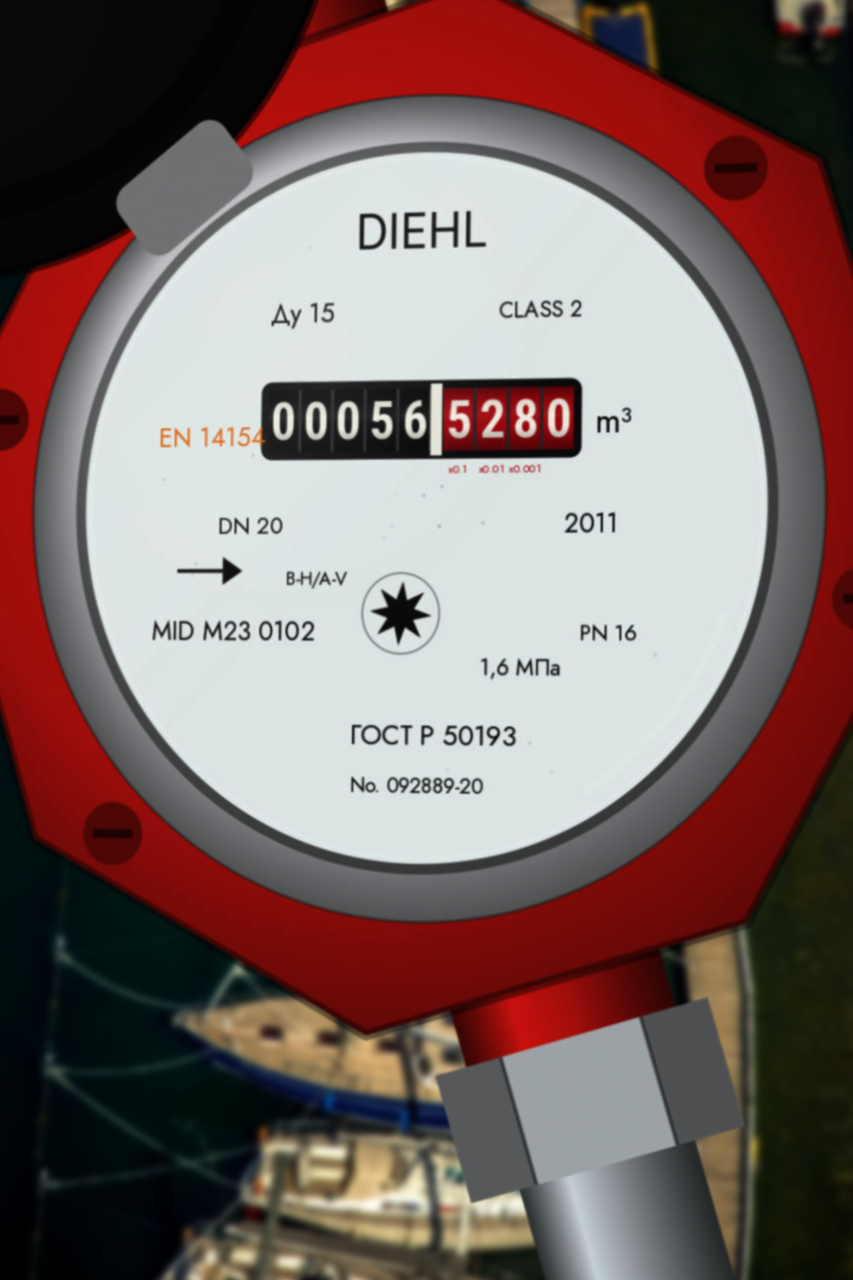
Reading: 56.5280 m³
